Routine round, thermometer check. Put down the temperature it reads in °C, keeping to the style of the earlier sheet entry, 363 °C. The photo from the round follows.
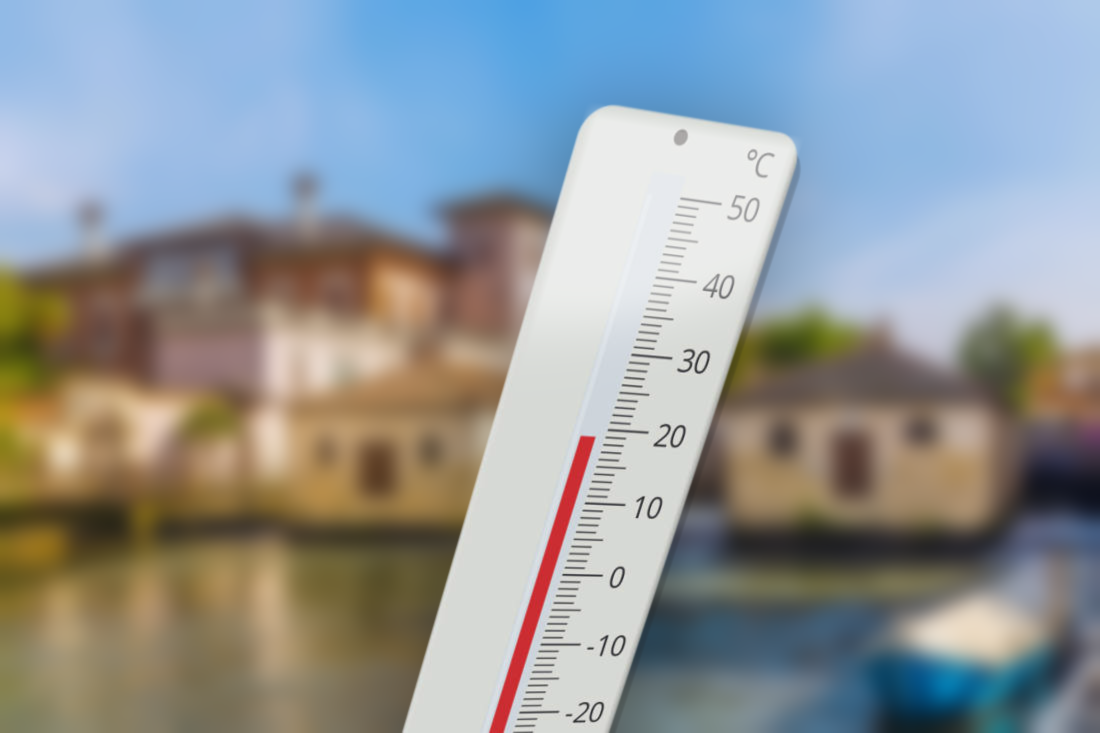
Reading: 19 °C
